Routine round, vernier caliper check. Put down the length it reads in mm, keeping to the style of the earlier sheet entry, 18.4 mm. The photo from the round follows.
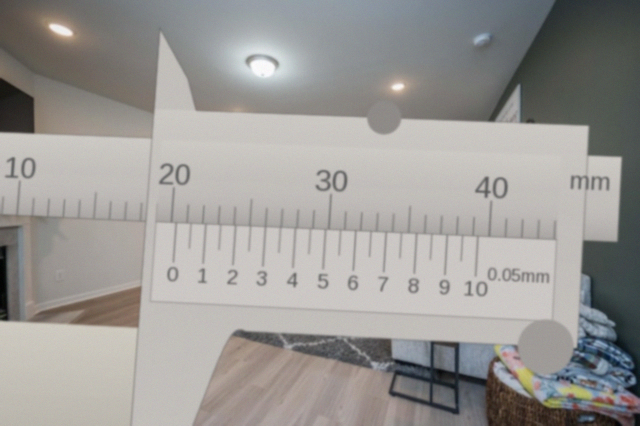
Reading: 20.3 mm
